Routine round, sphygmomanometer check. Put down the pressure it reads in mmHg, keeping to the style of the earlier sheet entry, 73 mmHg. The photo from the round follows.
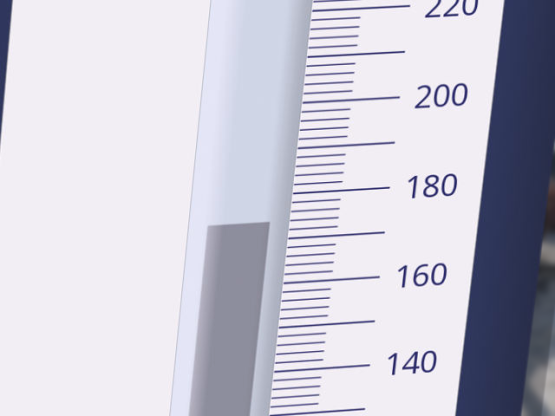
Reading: 174 mmHg
